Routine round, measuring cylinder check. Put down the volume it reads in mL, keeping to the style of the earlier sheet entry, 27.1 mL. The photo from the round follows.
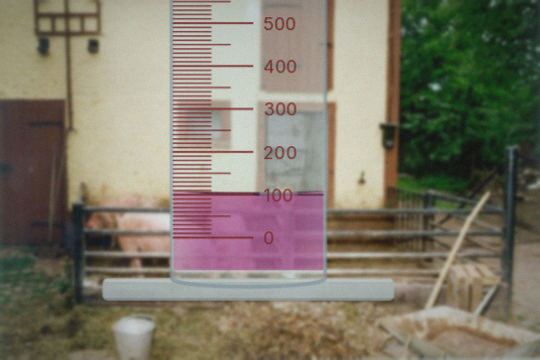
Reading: 100 mL
